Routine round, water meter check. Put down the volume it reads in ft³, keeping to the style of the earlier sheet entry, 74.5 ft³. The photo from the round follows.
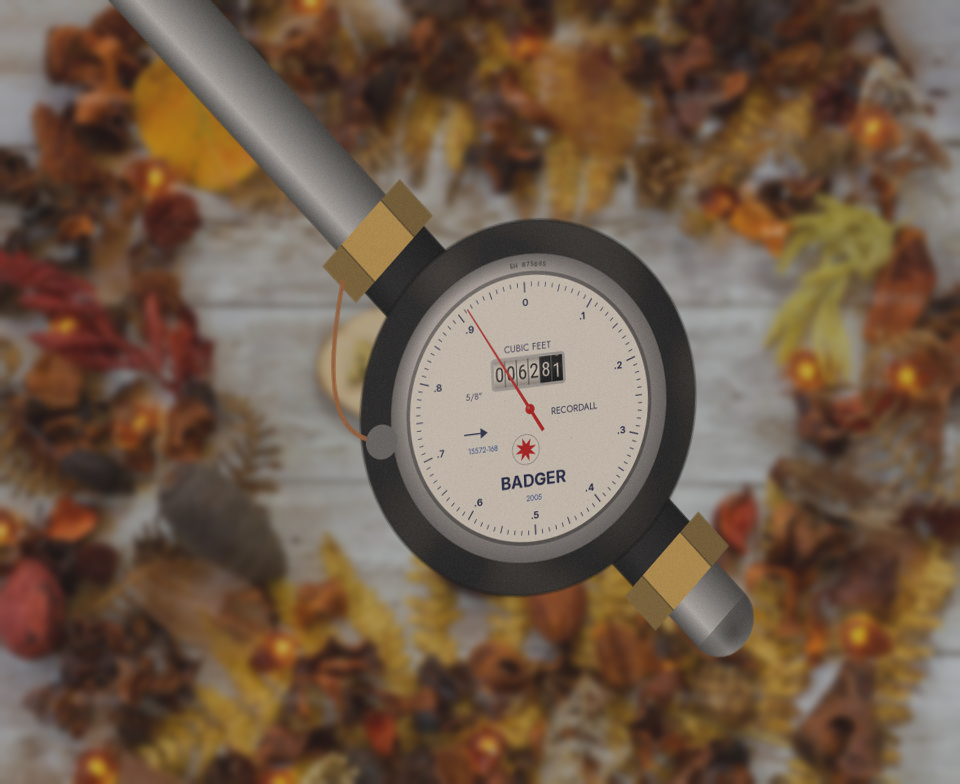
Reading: 6280.91 ft³
